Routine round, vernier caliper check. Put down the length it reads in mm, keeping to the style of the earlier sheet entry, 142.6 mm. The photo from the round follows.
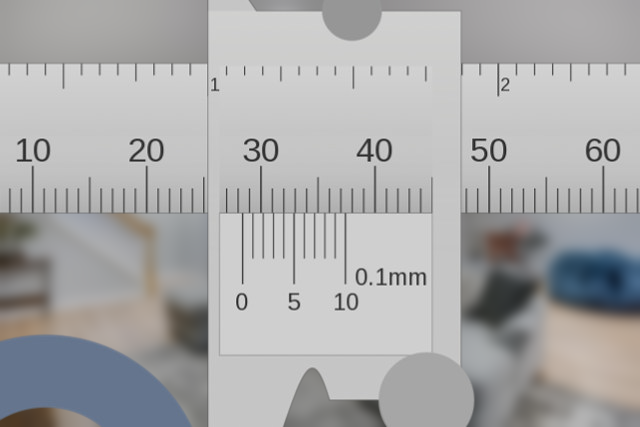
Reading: 28.4 mm
